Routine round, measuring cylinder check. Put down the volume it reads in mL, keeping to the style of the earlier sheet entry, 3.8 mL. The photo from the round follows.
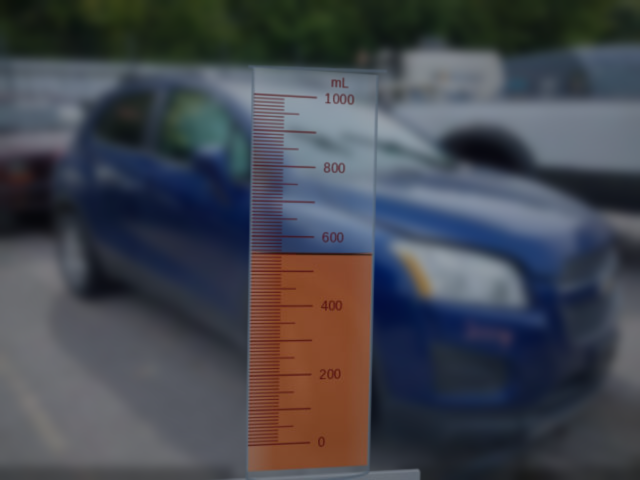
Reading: 550 mL
